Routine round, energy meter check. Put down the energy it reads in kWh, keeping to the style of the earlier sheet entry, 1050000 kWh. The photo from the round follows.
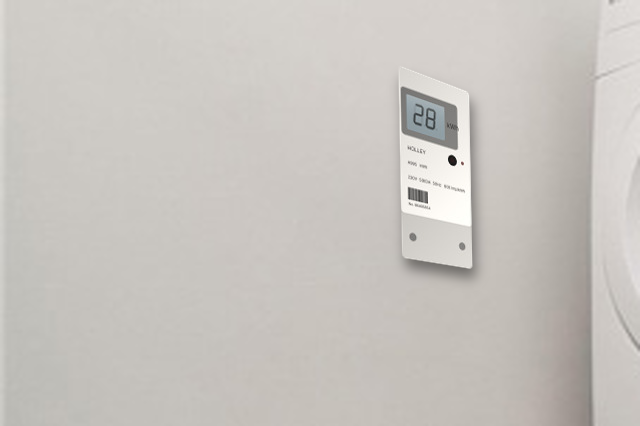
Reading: 28 kWh
